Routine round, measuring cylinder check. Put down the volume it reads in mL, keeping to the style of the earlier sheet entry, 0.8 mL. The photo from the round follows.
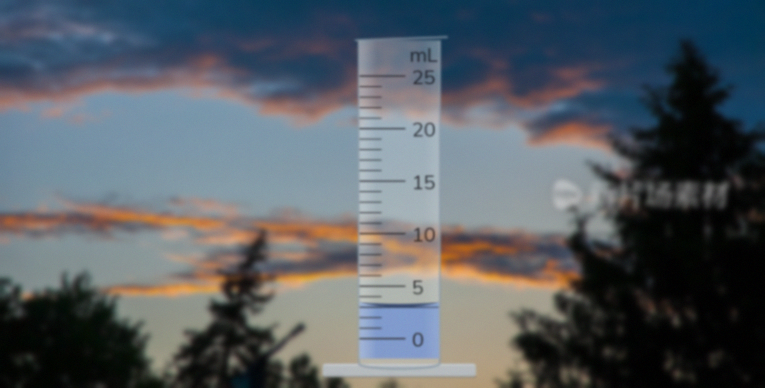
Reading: 3 mL
